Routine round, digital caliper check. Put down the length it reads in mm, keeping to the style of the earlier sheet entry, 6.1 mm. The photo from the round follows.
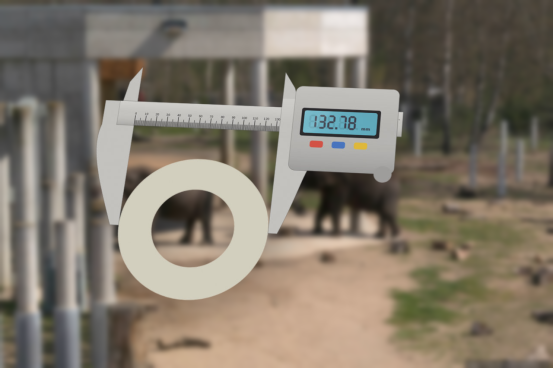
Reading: 132.78 mm
